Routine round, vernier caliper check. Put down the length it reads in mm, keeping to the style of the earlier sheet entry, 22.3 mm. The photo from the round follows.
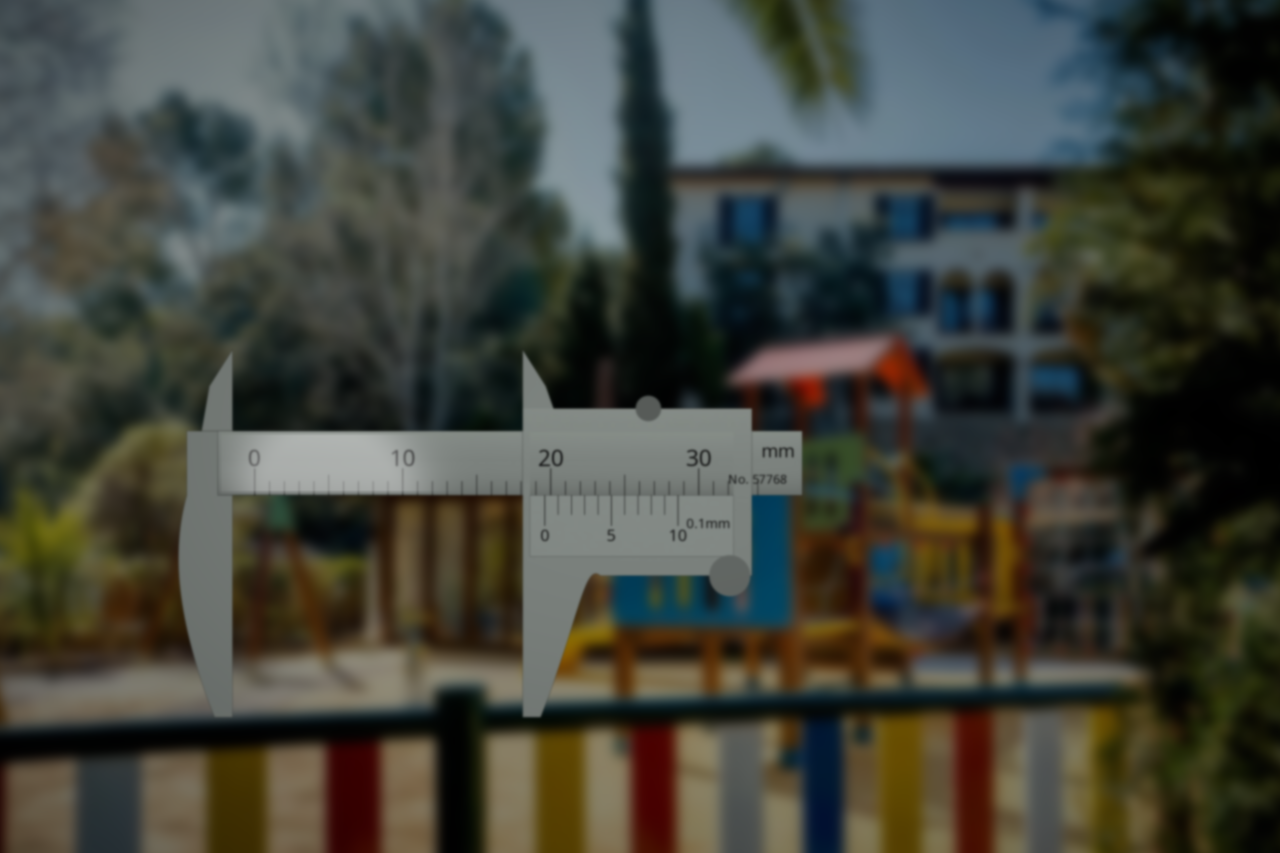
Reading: 19.6 mm
